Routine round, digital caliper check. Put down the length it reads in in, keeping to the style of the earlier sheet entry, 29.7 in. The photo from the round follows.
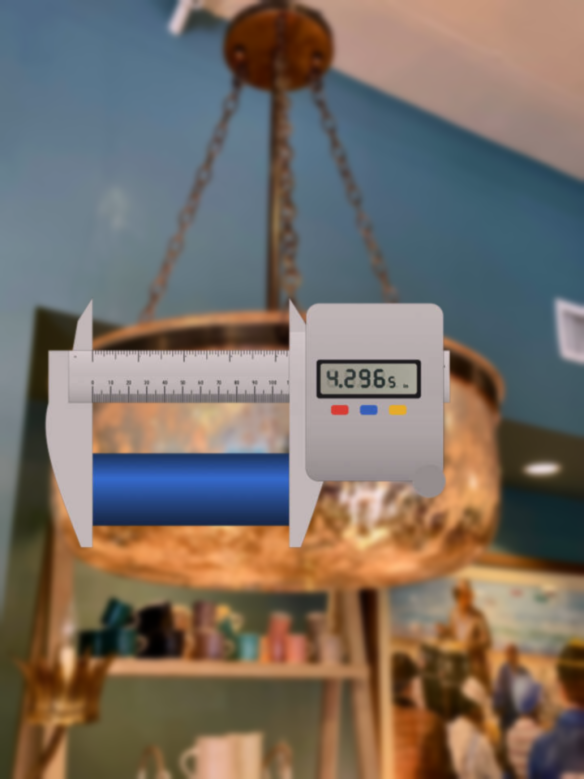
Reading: 4.2965 in
